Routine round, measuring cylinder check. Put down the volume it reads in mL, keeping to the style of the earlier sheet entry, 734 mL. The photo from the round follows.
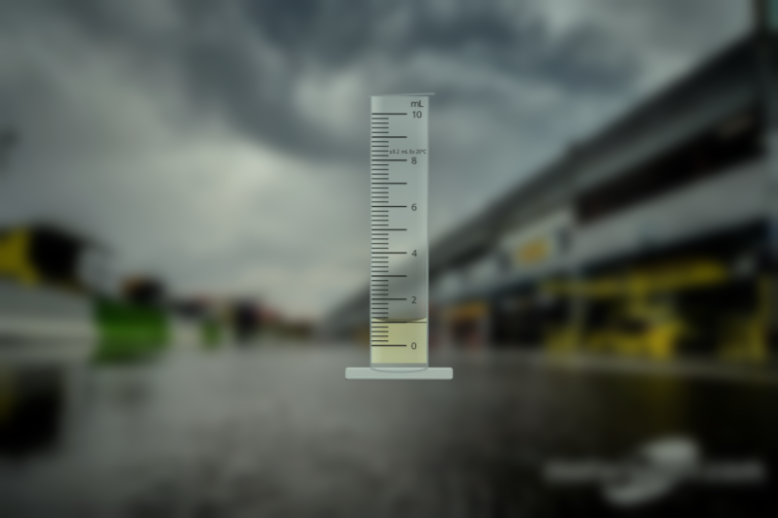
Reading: 1 mL
